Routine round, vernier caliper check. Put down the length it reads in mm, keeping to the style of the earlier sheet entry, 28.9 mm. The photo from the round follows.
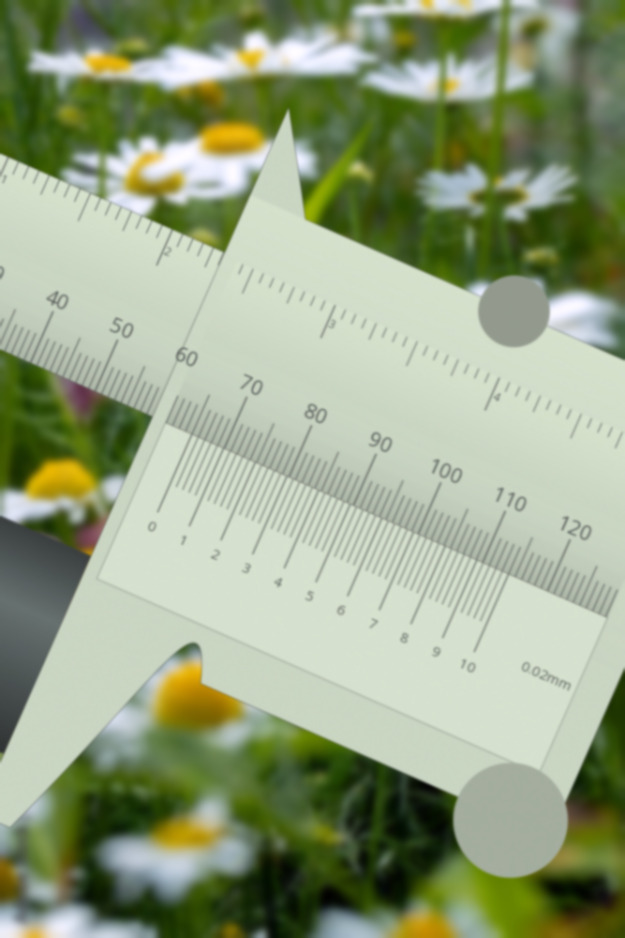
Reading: 65.0 mm
